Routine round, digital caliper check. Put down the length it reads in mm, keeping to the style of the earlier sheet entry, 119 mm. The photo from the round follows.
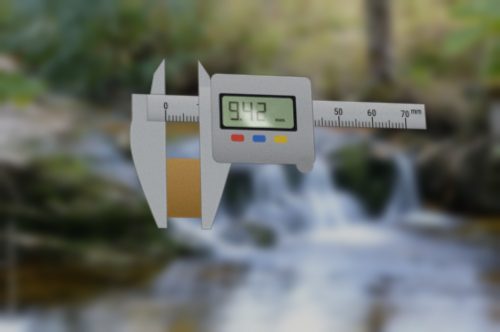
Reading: 9.42 mm
